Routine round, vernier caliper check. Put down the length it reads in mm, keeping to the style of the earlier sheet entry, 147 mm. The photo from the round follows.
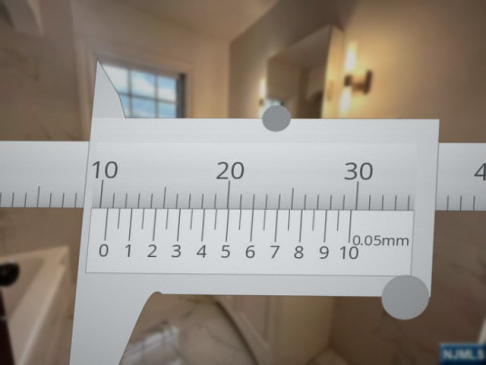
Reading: 10.6 mm
